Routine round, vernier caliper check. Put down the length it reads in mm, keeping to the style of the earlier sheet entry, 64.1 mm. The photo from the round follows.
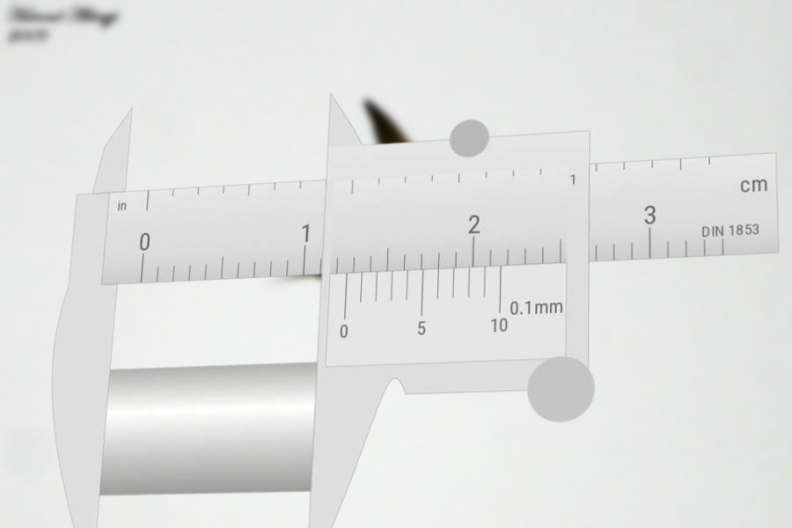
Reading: 12.6 mm
